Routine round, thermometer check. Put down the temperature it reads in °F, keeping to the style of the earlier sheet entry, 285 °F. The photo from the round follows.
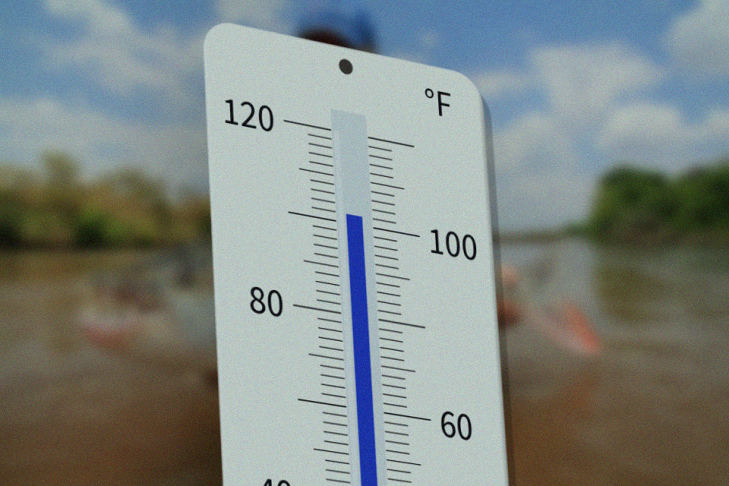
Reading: 102 °F
